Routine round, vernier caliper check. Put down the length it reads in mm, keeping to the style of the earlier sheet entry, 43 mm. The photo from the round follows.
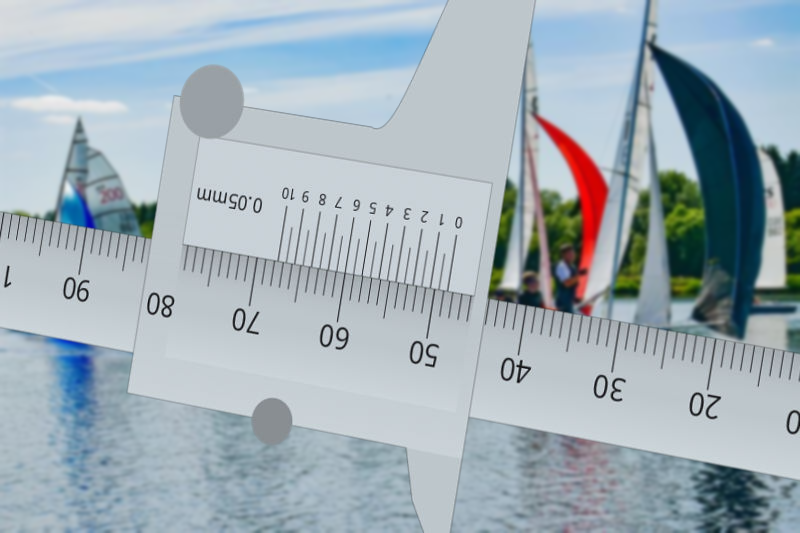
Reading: 48.6 mm
